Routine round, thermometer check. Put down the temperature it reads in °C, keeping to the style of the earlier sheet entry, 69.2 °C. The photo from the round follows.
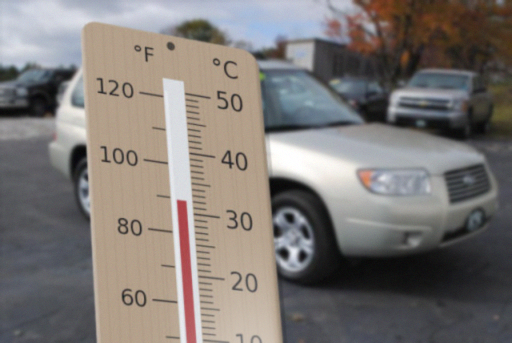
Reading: 32 °C
